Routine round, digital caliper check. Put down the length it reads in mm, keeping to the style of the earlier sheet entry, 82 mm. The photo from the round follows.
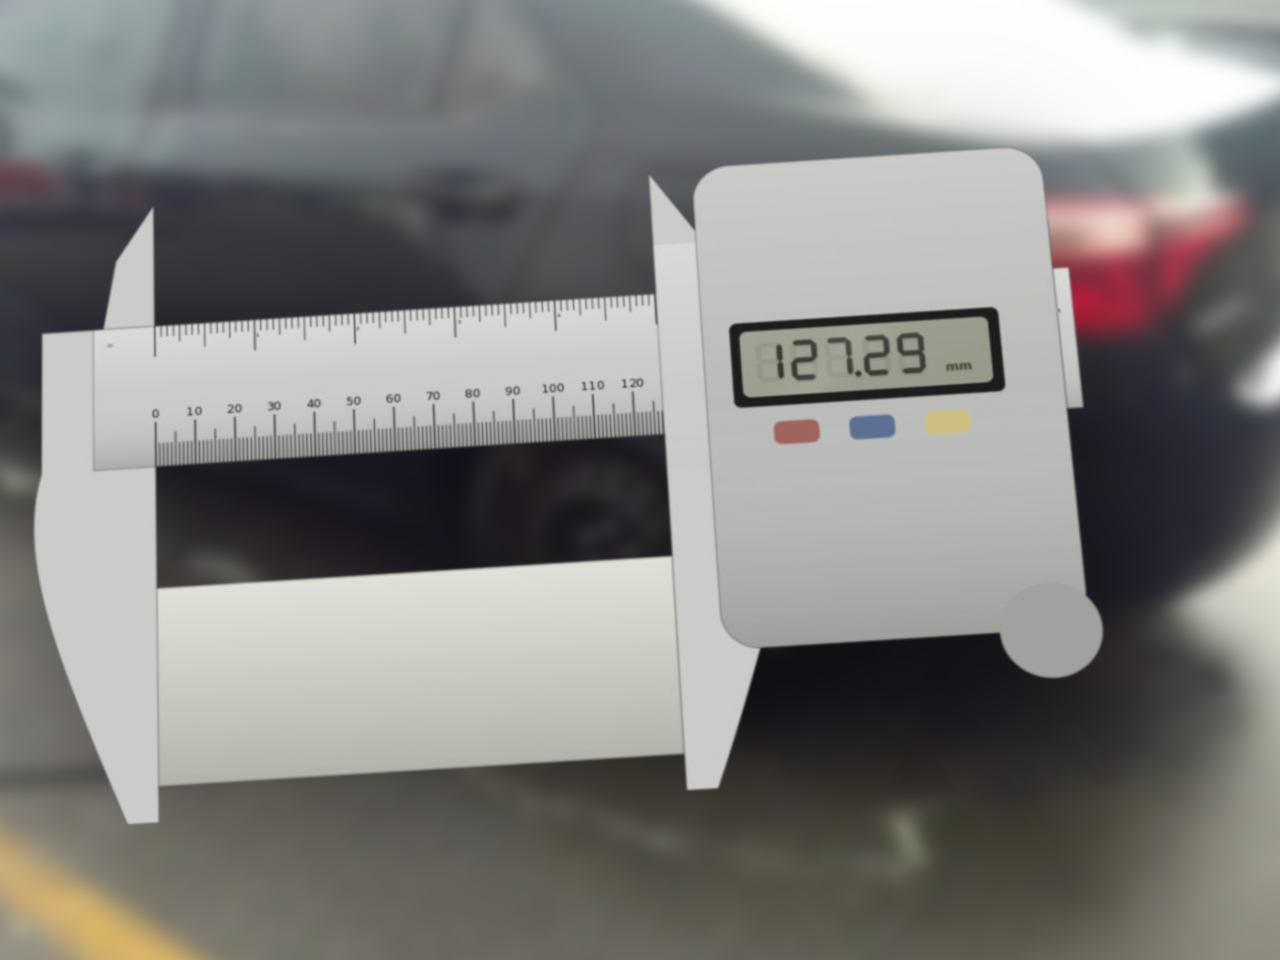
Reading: 127.29 mm
